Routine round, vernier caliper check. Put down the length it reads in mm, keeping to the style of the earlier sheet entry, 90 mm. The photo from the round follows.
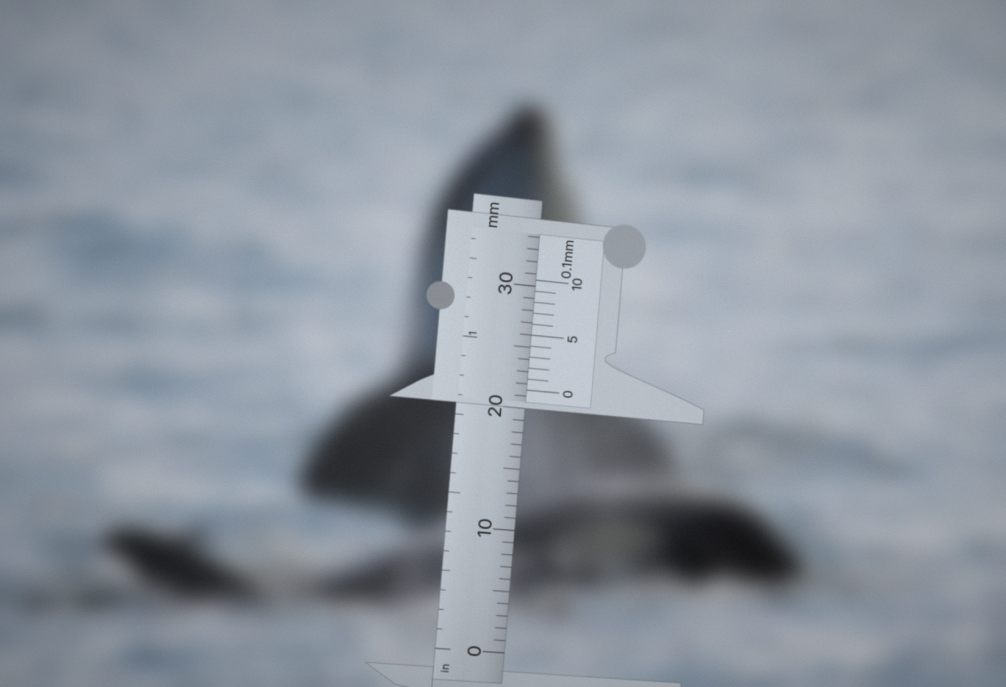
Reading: 21.5 mm
